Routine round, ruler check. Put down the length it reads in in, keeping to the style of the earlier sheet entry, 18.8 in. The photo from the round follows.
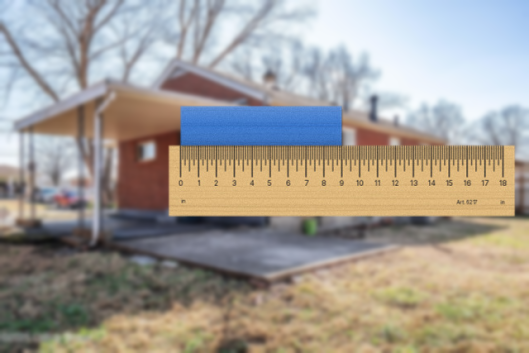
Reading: 9 in
